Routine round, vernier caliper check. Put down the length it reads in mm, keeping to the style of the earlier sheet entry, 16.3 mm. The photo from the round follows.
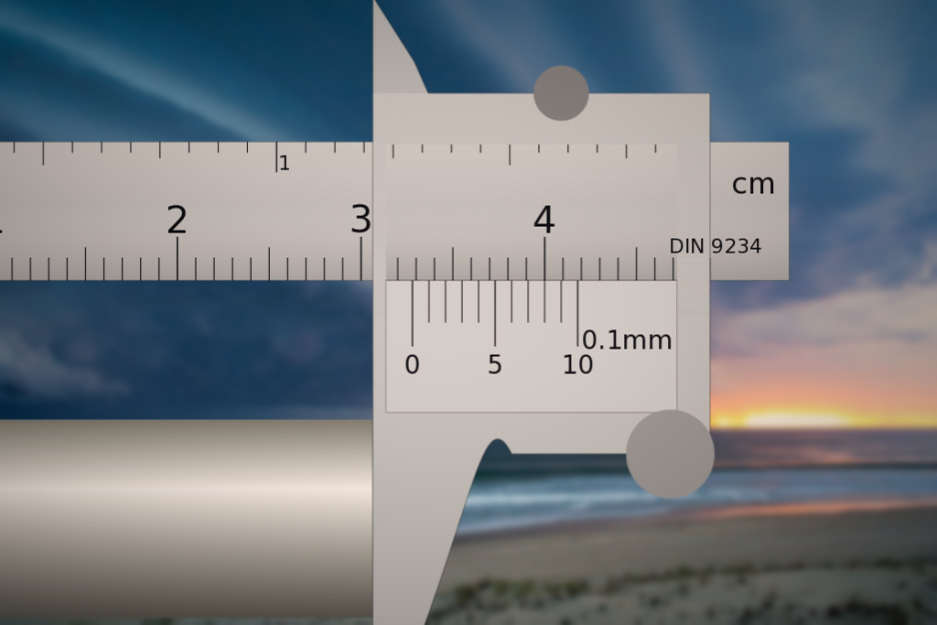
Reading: 32.8 mm
